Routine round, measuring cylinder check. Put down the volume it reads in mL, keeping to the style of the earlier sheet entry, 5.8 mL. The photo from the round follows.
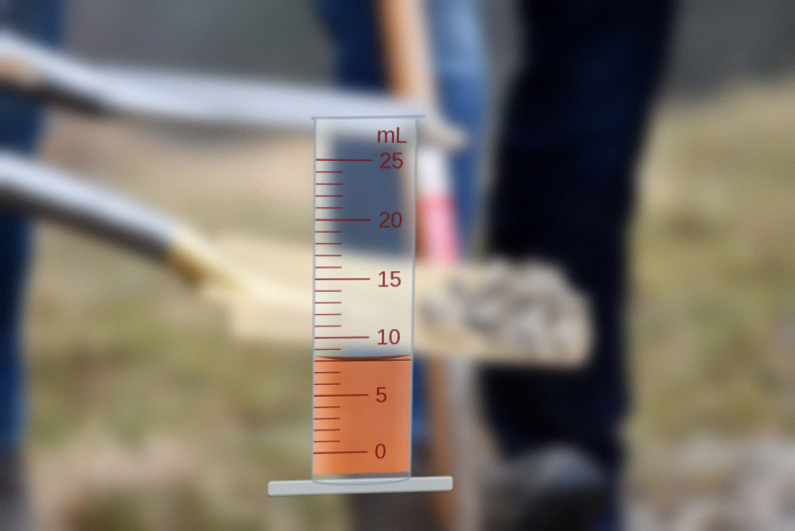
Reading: 8 mL
